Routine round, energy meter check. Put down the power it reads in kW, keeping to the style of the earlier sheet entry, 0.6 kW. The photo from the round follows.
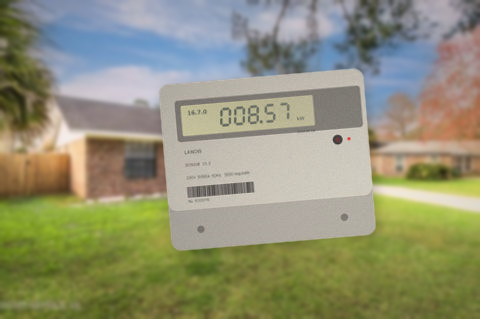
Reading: 8.57 kW
